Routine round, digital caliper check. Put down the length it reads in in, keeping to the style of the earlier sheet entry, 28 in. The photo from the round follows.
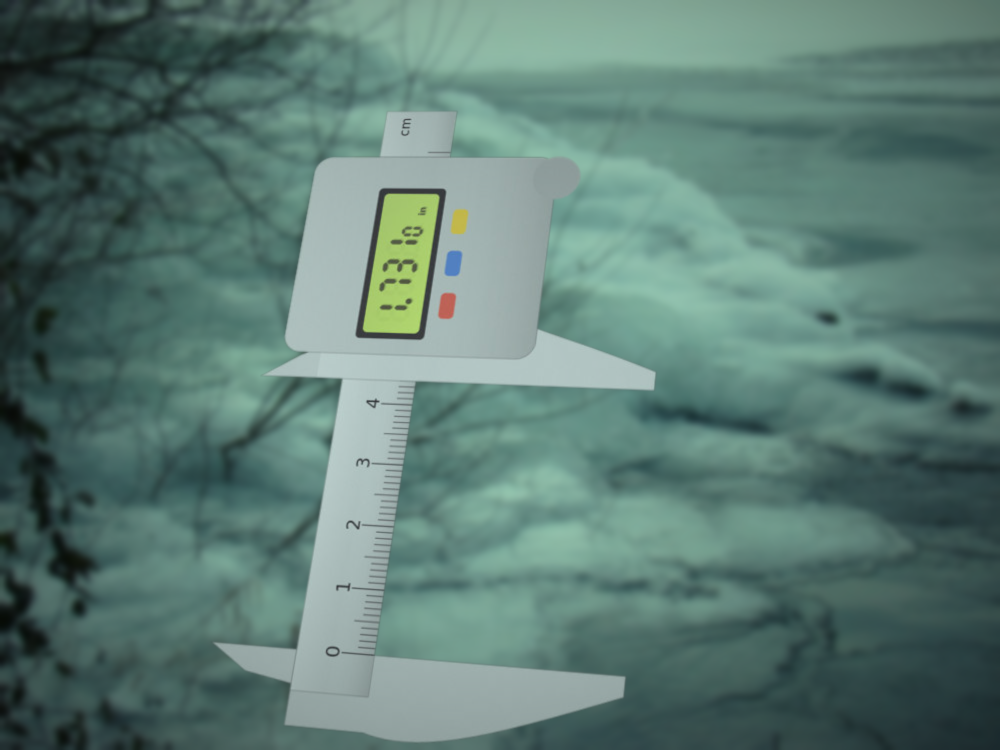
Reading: 1.7310 in
